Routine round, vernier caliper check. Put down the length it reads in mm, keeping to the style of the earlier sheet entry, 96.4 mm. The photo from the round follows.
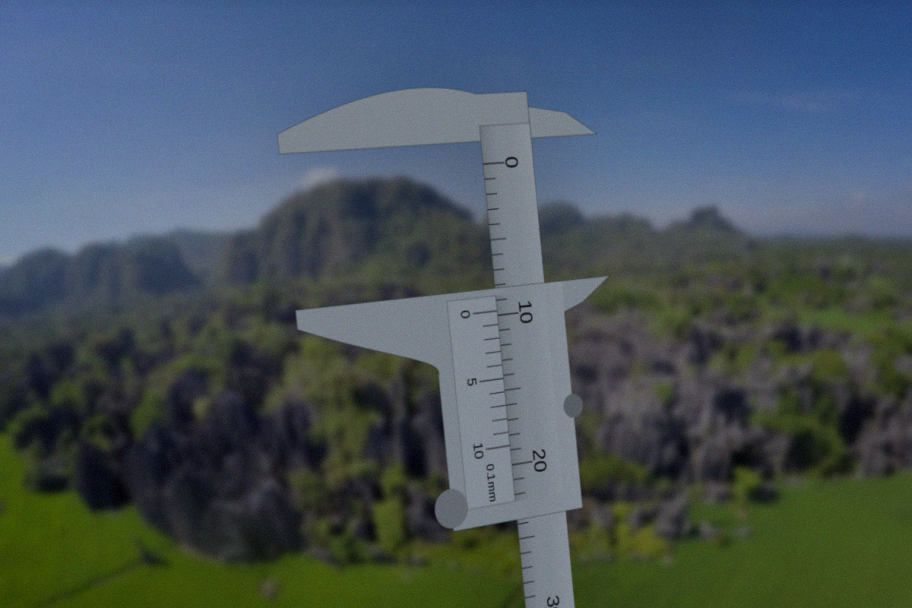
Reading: 9.7 mm
